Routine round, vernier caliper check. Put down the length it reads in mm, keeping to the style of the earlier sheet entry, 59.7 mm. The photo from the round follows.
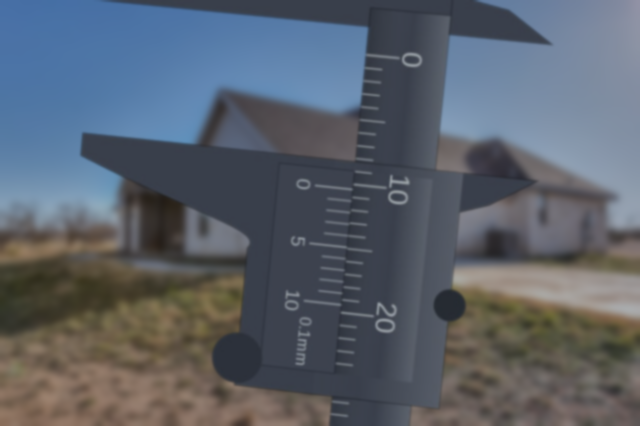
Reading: 10.4 mm
